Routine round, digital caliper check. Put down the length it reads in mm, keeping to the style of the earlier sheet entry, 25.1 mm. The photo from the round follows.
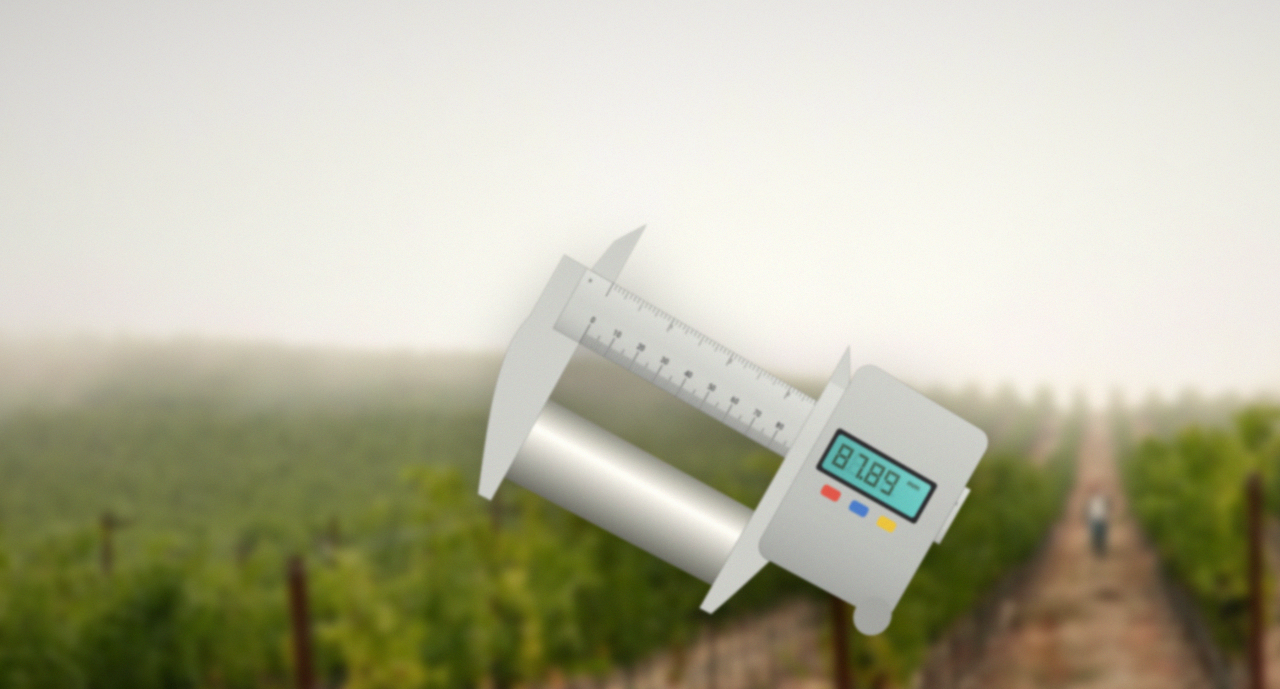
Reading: 87.89 mm
